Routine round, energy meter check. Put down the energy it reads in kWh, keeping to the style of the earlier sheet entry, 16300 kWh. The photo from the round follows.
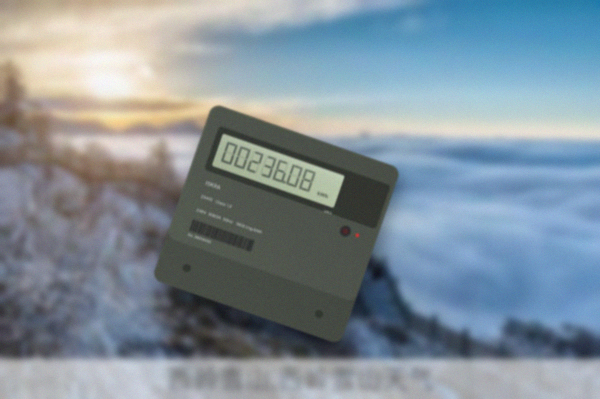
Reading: 236.08 kWh
